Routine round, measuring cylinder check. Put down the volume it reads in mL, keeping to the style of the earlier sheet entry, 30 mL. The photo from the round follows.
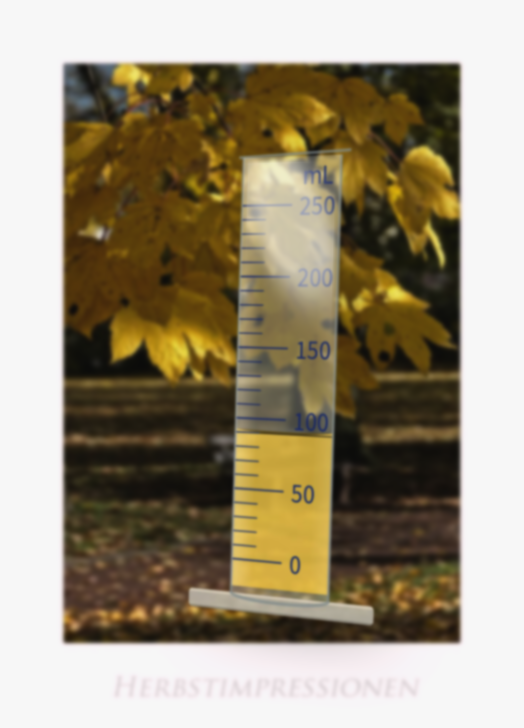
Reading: 90 mL
